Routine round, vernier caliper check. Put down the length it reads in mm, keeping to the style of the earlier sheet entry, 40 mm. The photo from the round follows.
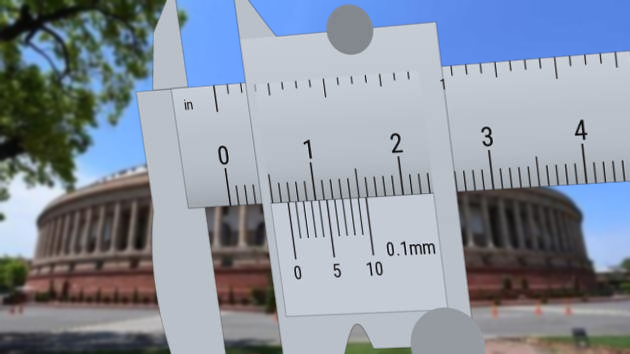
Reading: 6.8 mm
